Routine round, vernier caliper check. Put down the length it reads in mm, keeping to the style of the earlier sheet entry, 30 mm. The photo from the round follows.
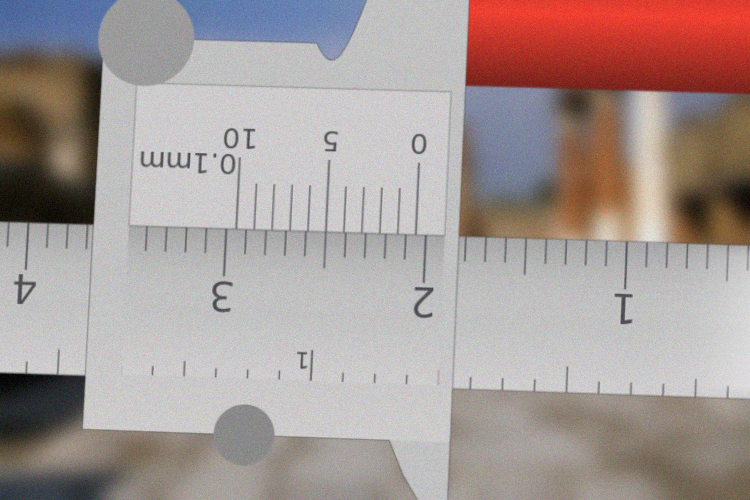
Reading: 20.5 mm
